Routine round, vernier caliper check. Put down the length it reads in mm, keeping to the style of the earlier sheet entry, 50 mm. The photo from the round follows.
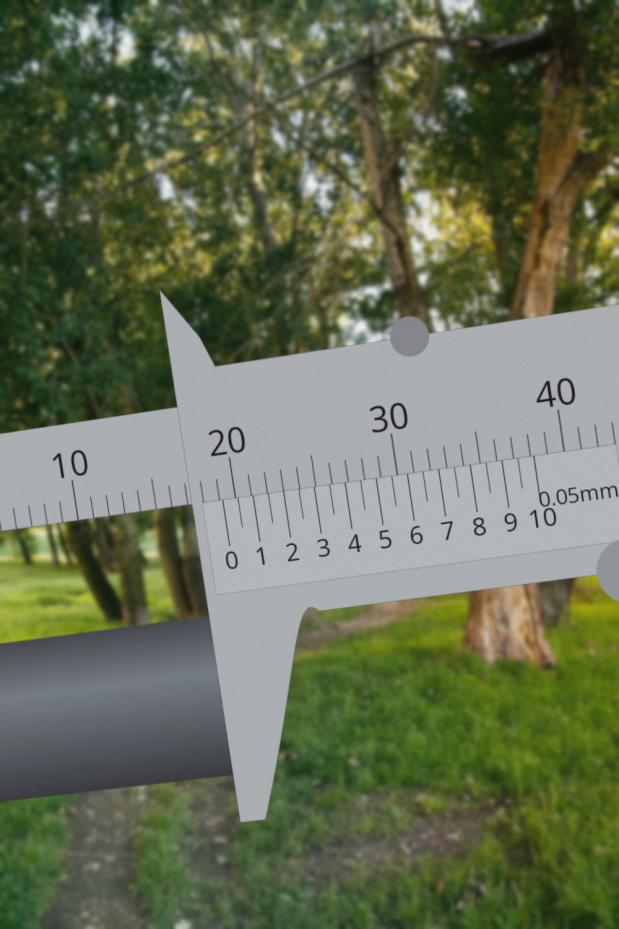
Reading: 19.2 mm
